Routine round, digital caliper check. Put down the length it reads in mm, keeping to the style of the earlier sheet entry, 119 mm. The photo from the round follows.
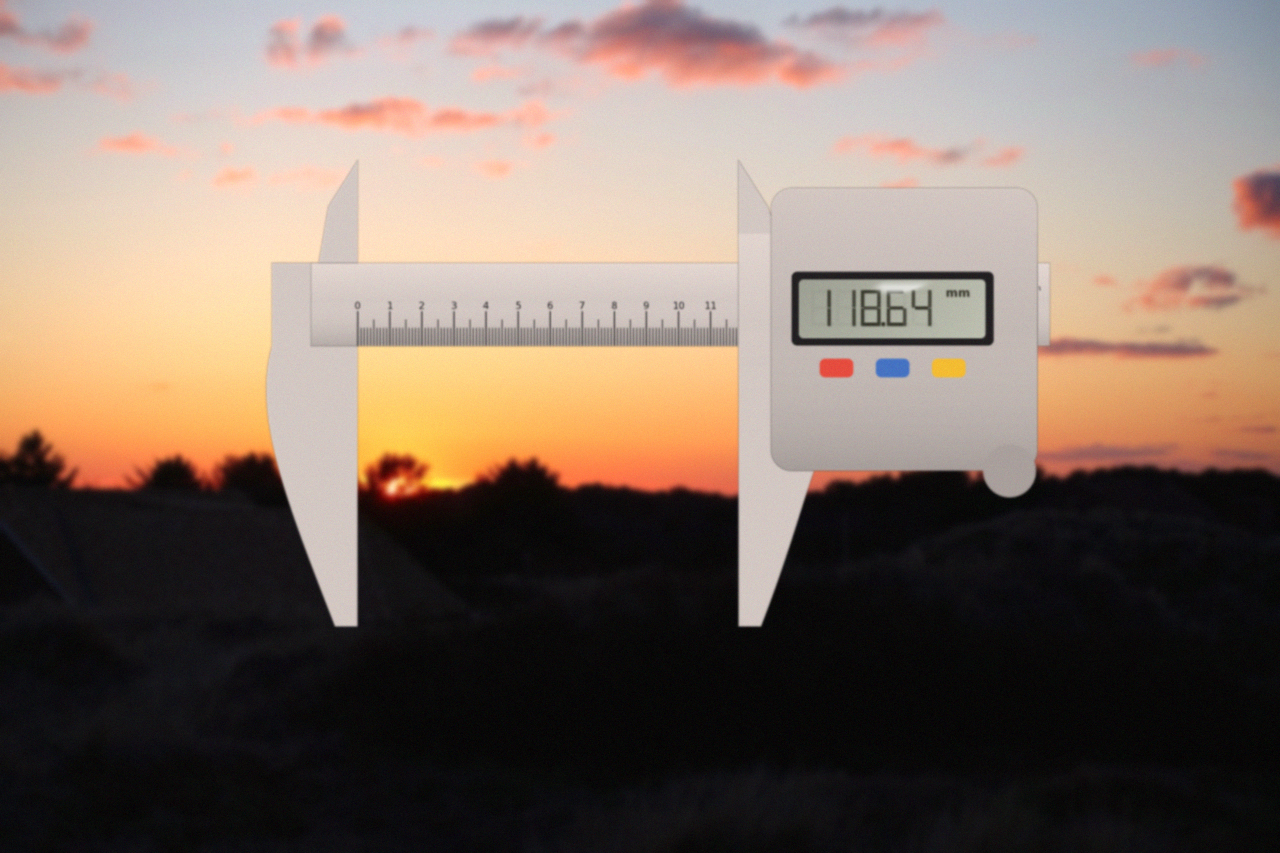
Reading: 118.64 mm
